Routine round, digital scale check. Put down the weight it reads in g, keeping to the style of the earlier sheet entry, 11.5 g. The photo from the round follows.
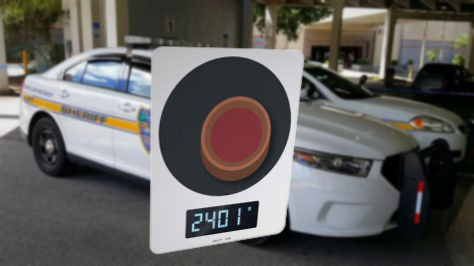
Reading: 2401 g
